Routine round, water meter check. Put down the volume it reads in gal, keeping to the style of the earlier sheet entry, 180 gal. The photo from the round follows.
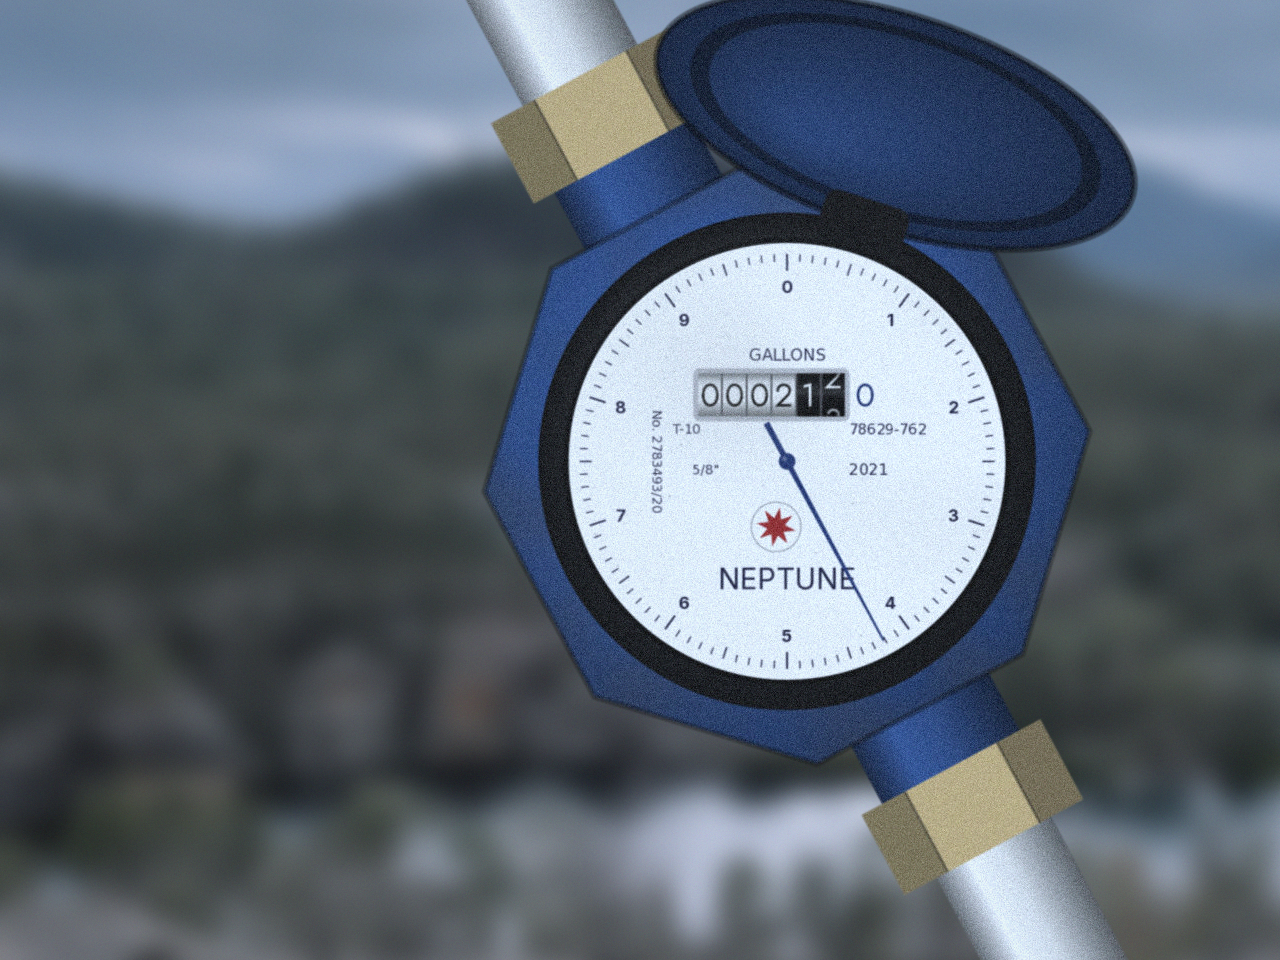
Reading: 2124.2 gal
